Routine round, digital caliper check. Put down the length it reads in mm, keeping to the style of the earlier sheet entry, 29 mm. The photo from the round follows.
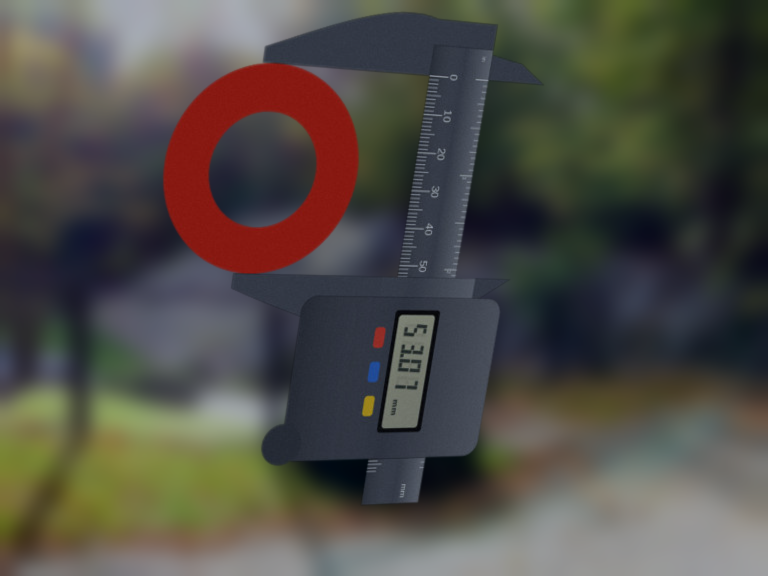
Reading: 53.07 mm
